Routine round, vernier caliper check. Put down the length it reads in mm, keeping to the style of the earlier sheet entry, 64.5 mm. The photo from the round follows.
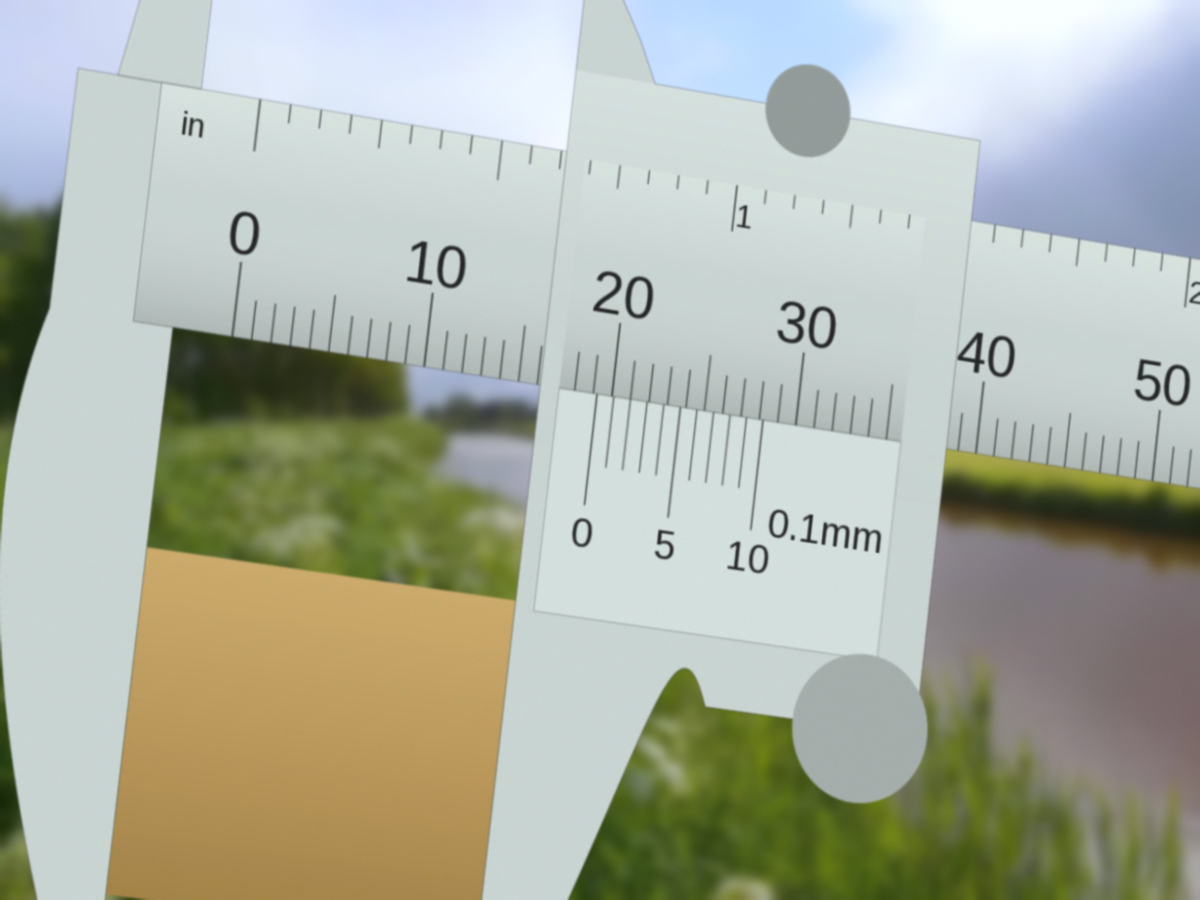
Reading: 19.2 mm
